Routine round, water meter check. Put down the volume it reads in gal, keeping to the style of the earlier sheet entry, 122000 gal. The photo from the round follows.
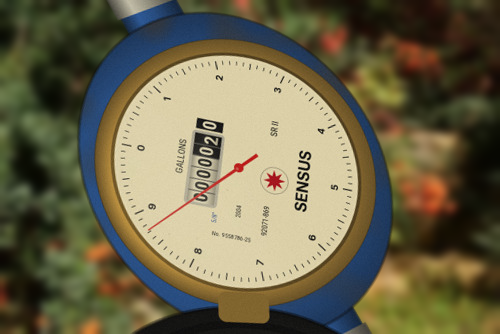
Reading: 18.7 gal
